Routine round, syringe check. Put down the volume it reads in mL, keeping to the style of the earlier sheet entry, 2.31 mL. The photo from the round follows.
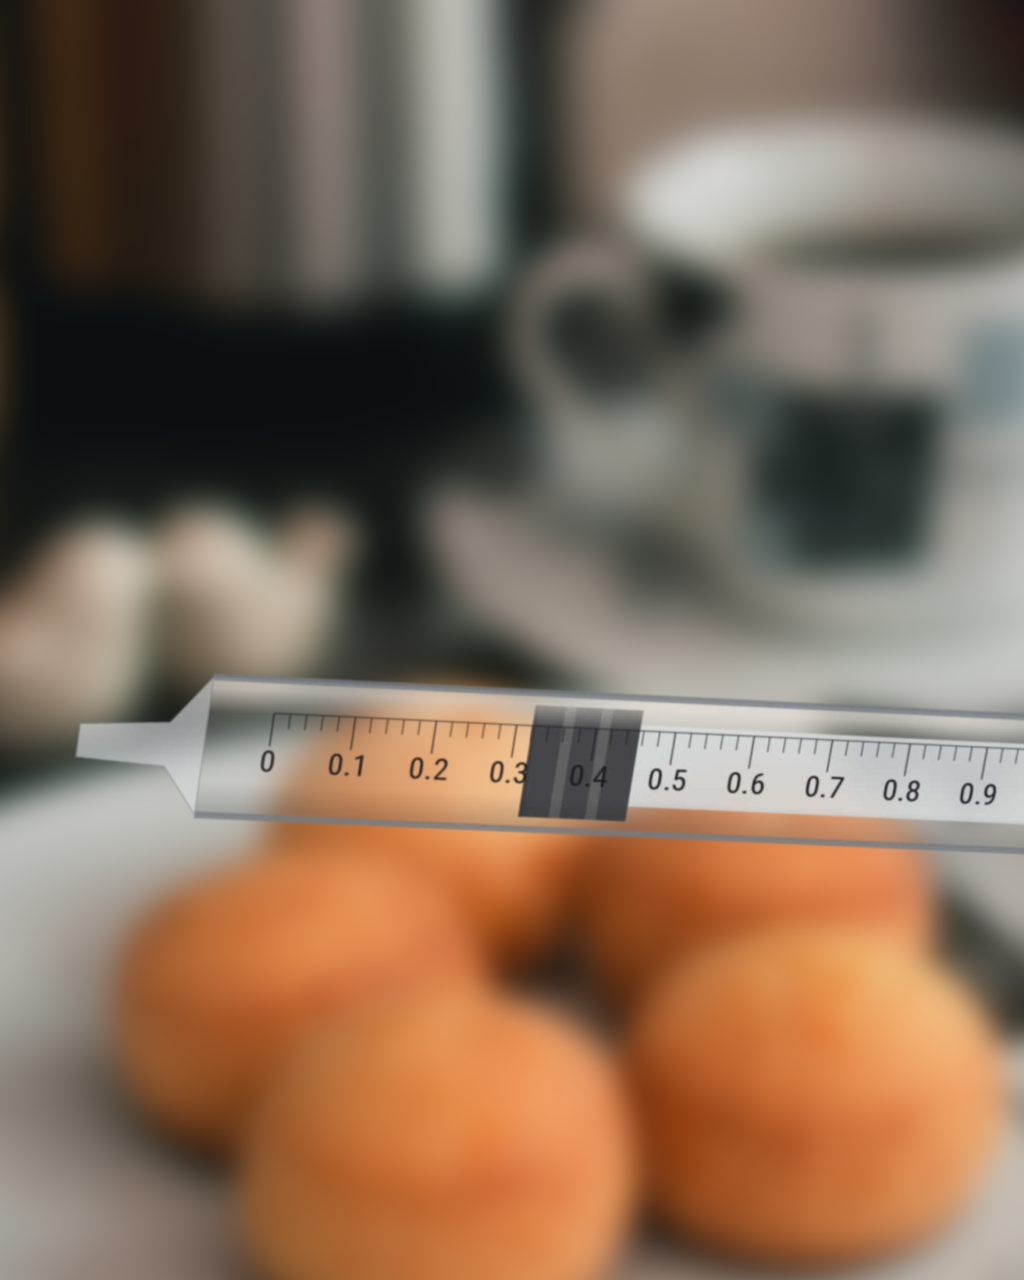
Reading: 0.32 mL
